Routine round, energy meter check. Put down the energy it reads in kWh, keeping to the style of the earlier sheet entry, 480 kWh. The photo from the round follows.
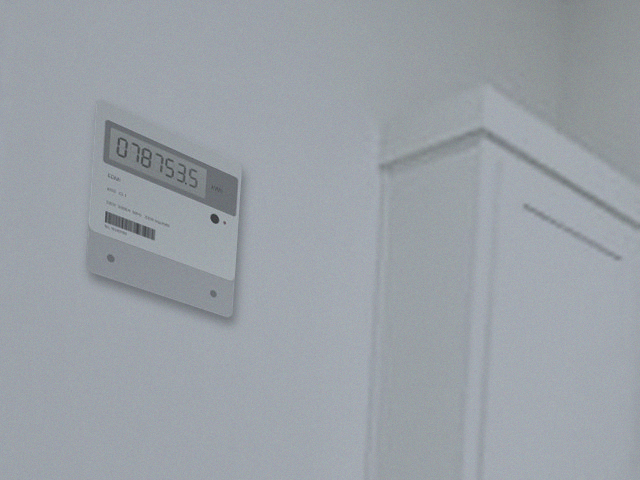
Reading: 78753.5 kWh
